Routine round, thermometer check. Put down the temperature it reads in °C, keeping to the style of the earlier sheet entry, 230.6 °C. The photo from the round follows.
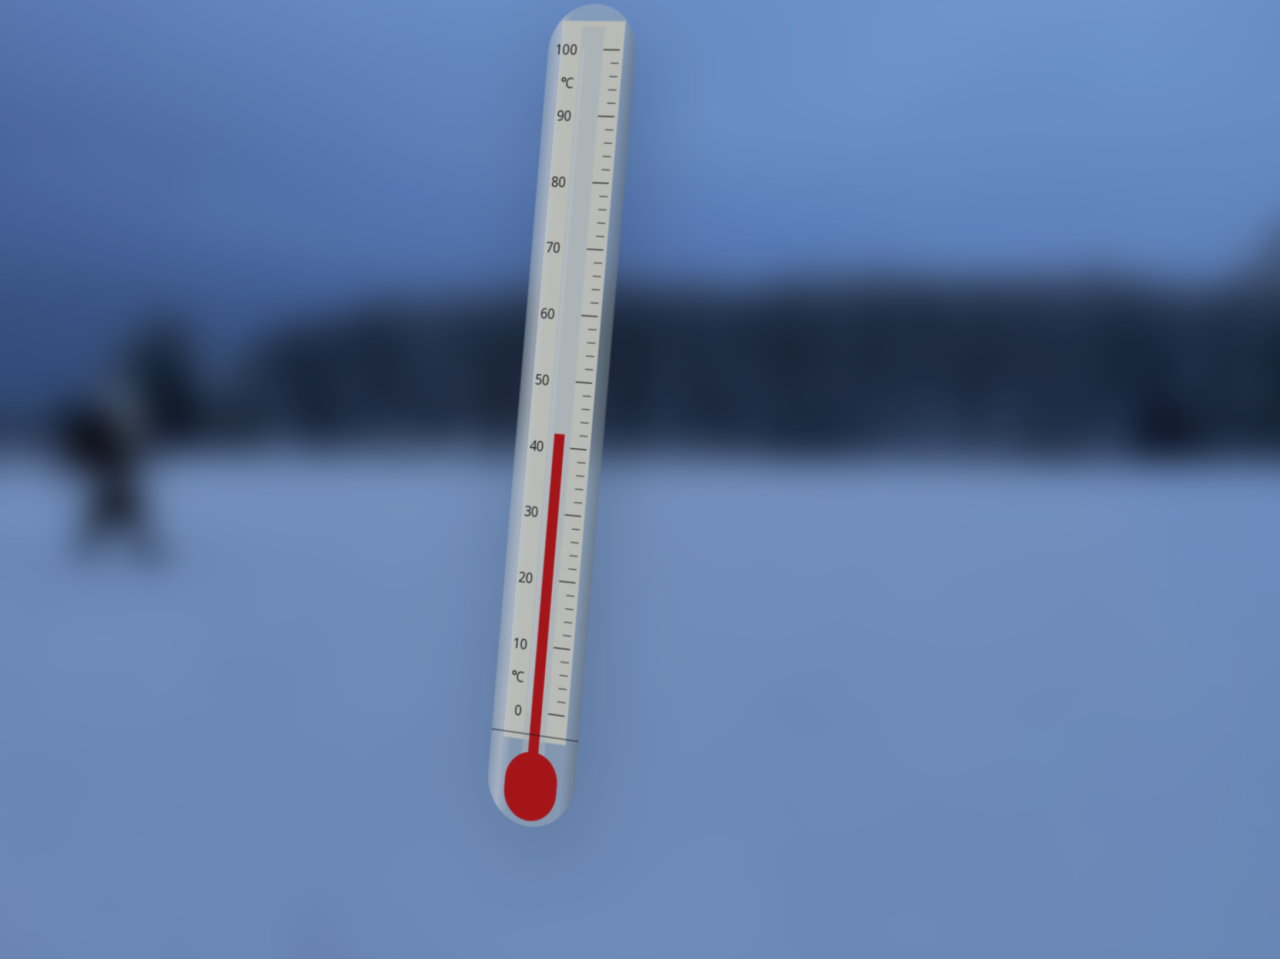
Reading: 42 °C
